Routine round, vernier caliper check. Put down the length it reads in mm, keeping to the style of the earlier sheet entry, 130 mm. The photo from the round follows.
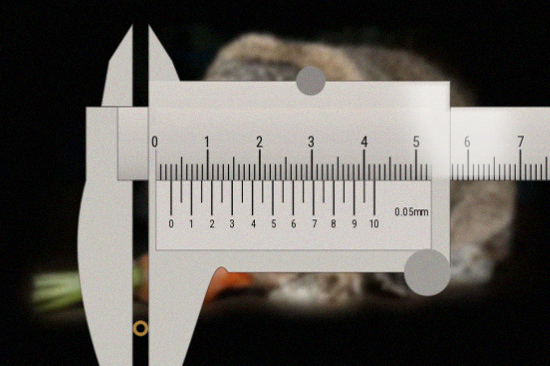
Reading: 3.0 mm
